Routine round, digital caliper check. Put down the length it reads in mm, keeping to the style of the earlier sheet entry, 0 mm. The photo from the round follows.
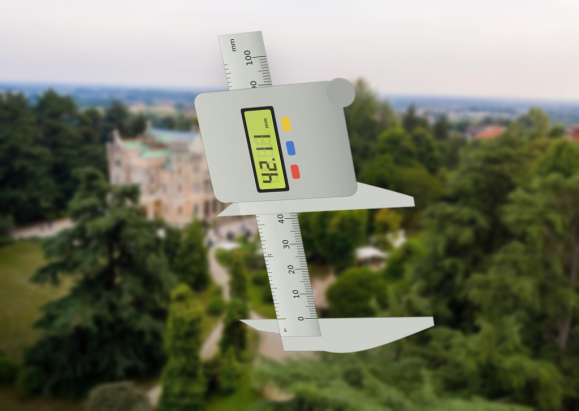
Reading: 42.11 mm
